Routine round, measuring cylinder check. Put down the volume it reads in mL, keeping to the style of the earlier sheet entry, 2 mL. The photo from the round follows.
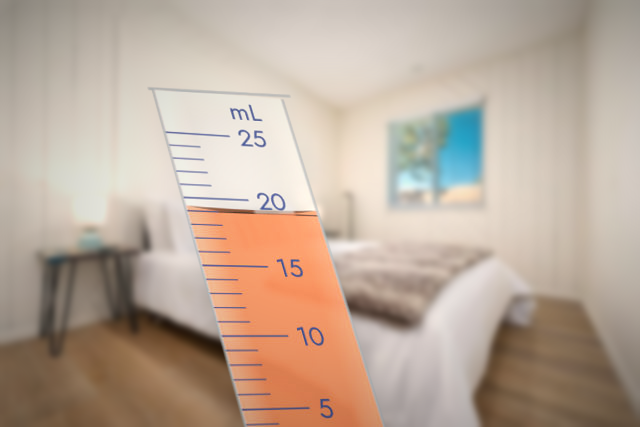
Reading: 19 mL
